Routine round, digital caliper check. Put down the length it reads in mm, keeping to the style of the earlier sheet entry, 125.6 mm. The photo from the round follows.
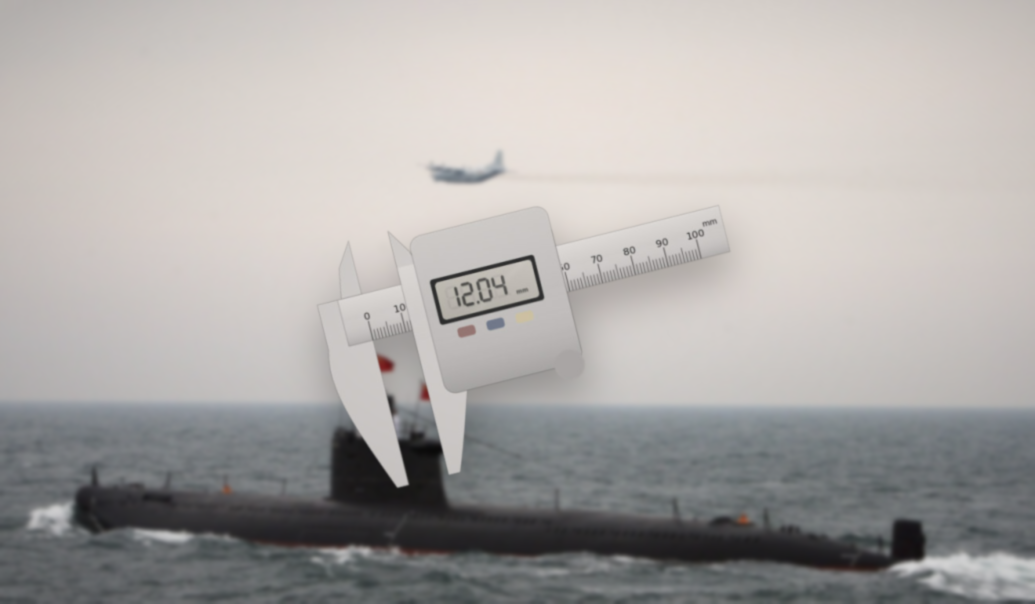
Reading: 12.04 mm
